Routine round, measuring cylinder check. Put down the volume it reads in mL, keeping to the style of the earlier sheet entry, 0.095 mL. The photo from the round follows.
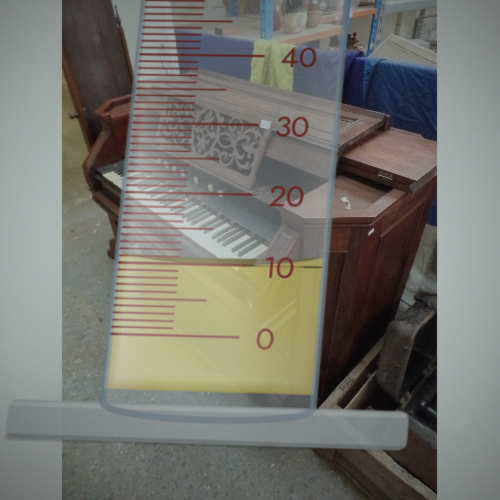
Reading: 10 mL
